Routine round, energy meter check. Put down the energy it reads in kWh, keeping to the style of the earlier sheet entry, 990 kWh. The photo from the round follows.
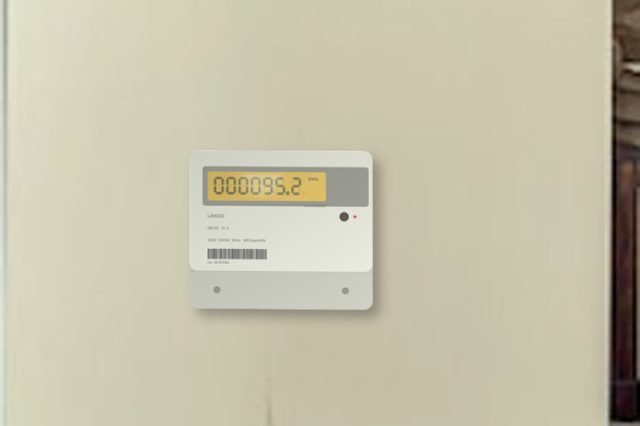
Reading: 95.2 kWh
